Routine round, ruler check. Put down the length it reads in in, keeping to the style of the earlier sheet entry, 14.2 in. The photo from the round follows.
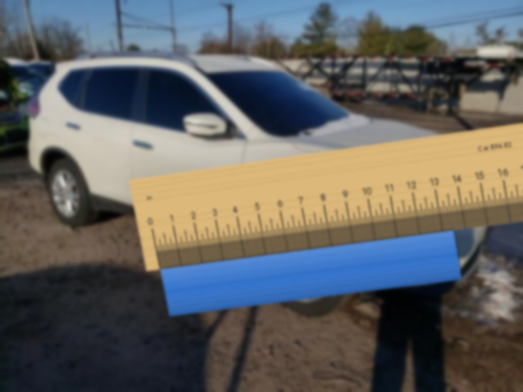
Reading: 13.5 in
